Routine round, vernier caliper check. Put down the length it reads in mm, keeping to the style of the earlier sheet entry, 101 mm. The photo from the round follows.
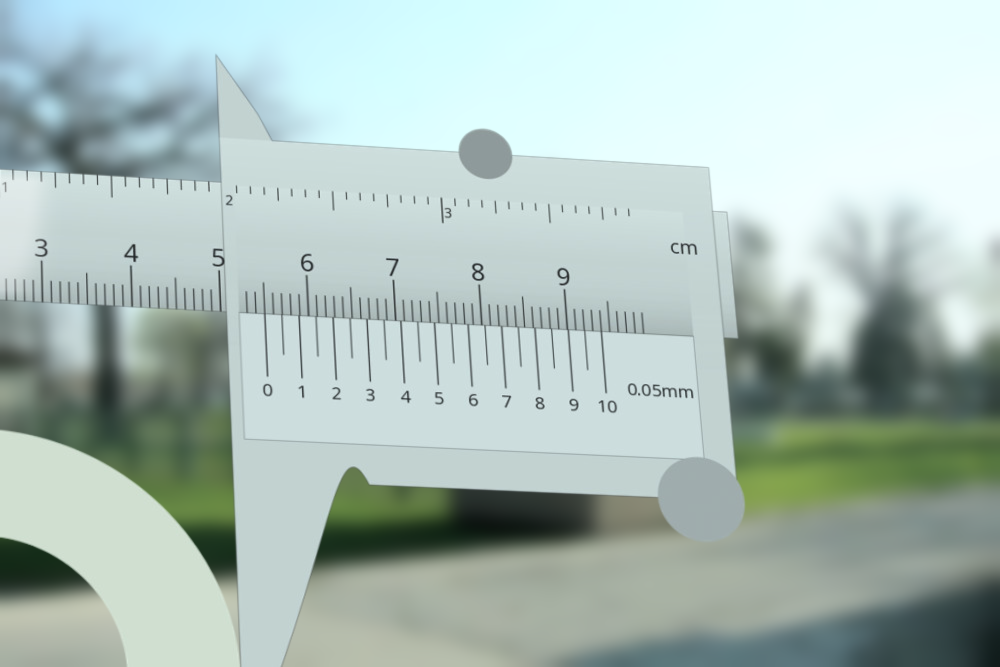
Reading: 55.0 mm
